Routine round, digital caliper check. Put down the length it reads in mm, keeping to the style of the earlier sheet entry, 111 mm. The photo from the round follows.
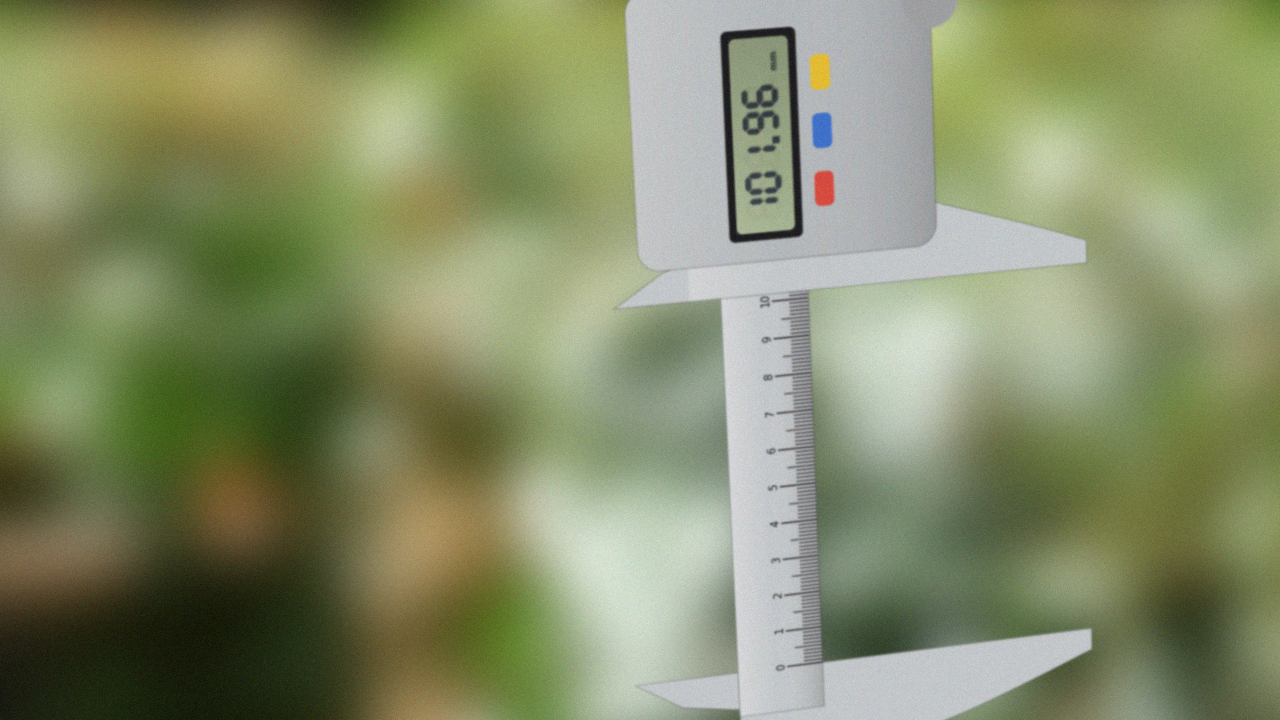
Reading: 101.96 mm
